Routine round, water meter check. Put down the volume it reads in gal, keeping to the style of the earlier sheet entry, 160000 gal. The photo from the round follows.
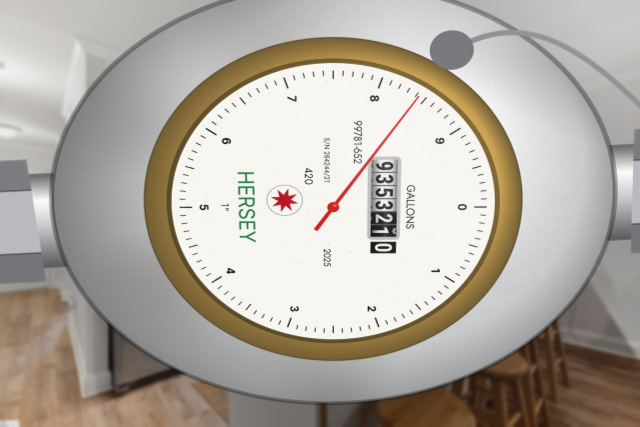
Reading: 9353208.4 gal
